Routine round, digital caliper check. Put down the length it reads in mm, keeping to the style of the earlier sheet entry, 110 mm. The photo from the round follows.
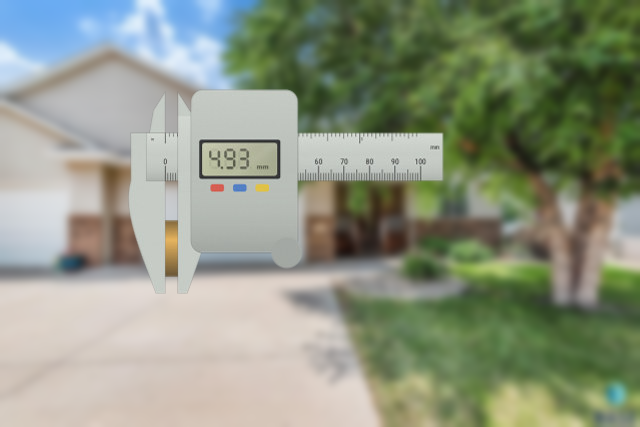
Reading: 4.93 mm
